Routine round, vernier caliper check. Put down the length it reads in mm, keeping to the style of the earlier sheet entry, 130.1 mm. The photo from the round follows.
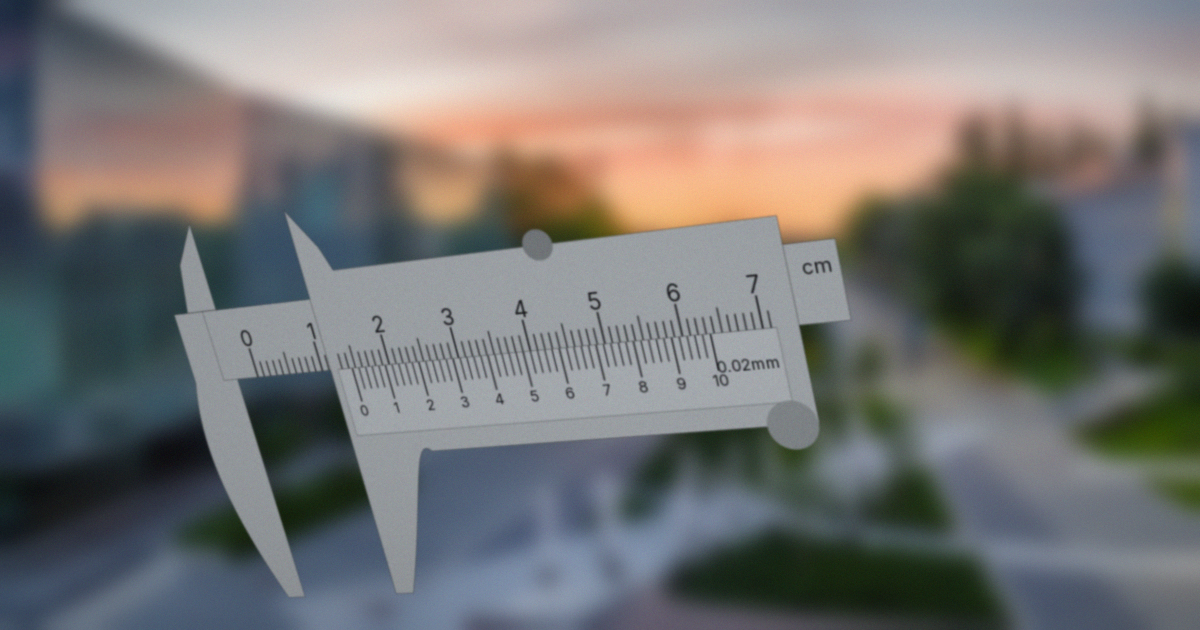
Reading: 14.5 mm
